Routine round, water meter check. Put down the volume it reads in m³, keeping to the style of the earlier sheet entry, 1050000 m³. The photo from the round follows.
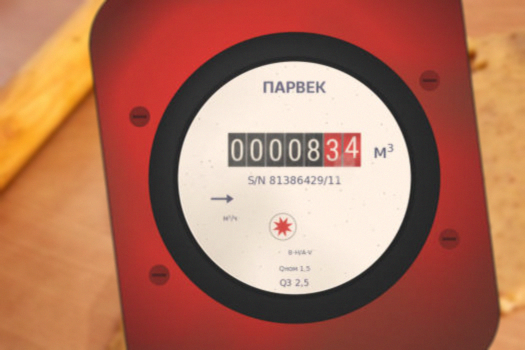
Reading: 8.34 m³
